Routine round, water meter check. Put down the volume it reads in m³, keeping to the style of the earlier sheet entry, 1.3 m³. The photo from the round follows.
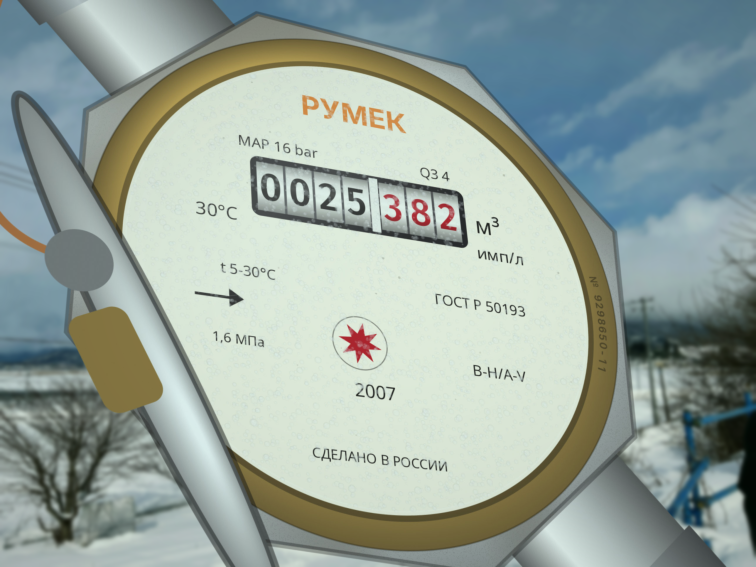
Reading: 25.382 m³
